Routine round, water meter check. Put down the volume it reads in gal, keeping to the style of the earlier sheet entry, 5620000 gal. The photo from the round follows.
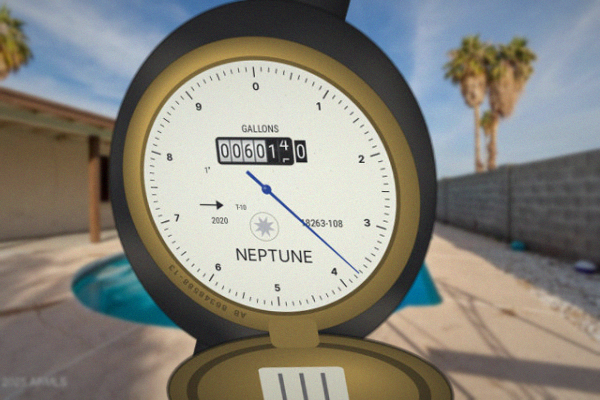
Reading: 60143.7 gal
